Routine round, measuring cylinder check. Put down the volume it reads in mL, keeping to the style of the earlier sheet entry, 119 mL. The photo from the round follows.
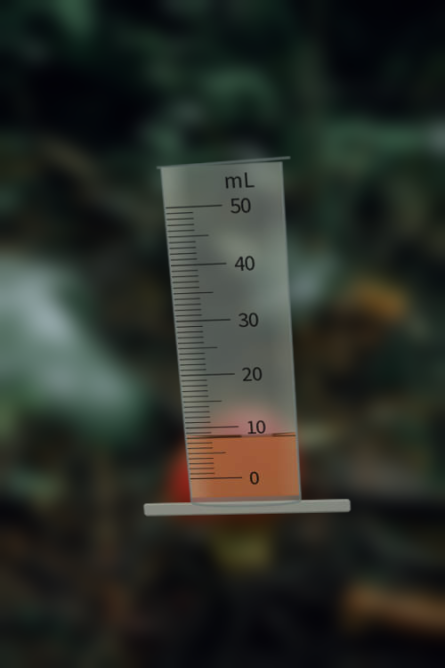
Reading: 8 mL
